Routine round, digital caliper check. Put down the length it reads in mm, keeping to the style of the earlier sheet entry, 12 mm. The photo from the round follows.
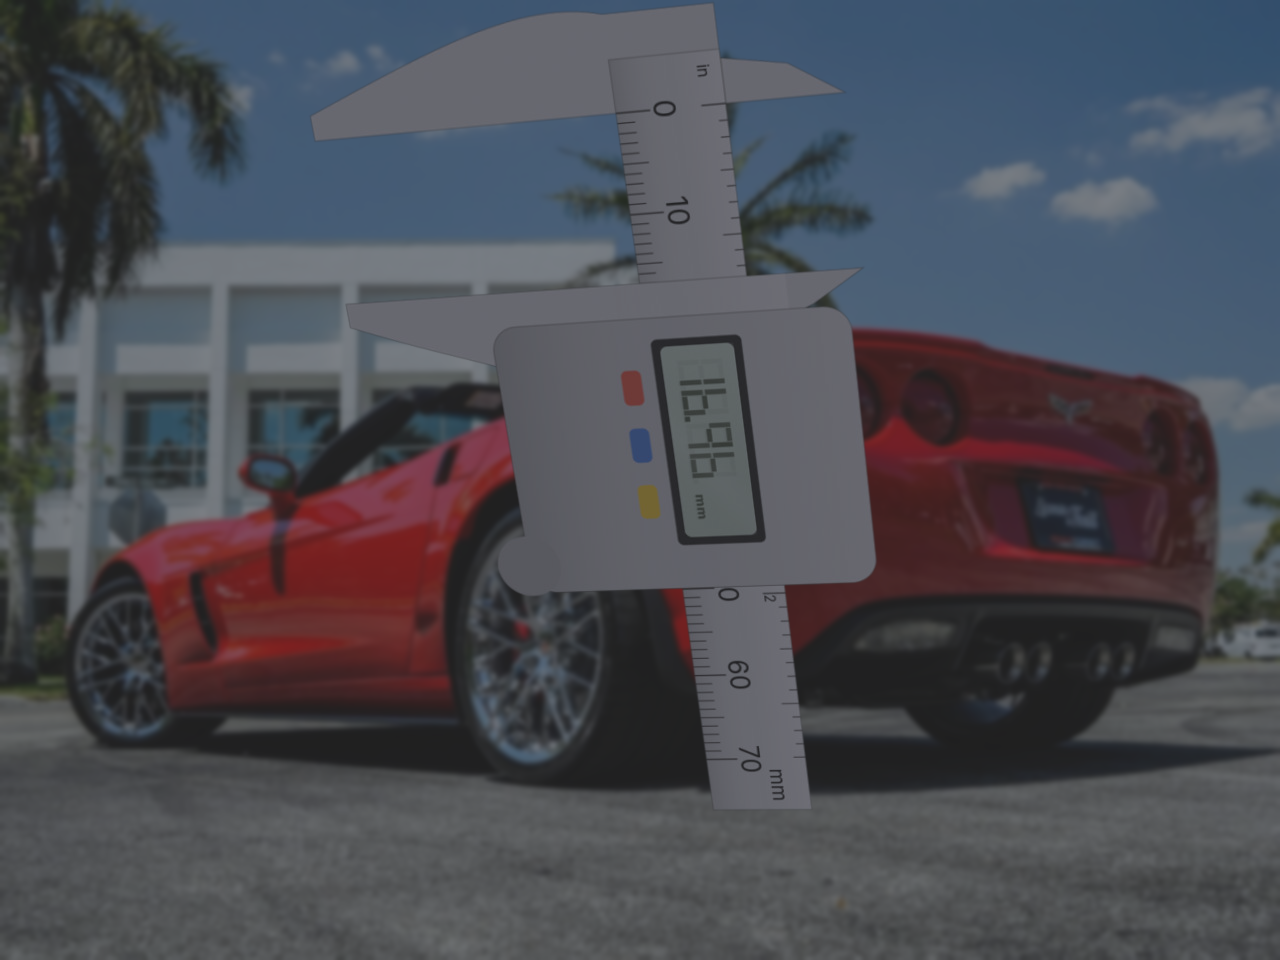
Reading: 16.96 mm
